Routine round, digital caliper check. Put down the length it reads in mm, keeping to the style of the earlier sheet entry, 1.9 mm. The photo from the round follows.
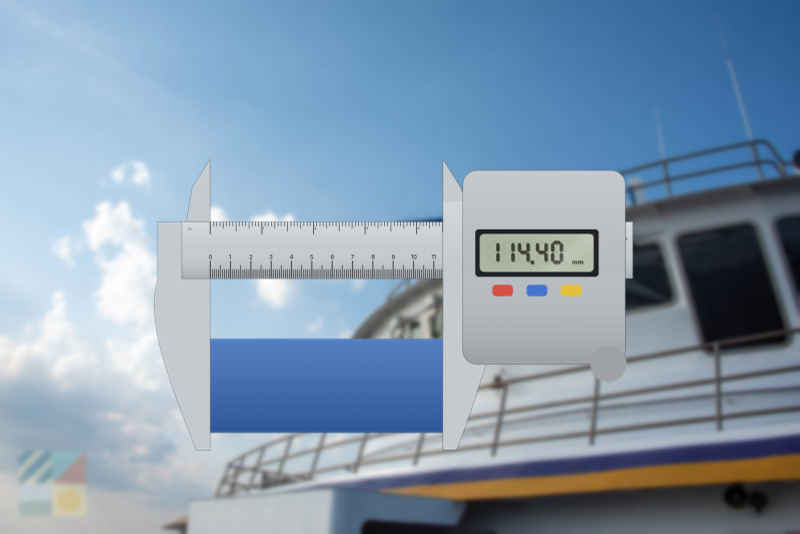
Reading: 114.40 mm
